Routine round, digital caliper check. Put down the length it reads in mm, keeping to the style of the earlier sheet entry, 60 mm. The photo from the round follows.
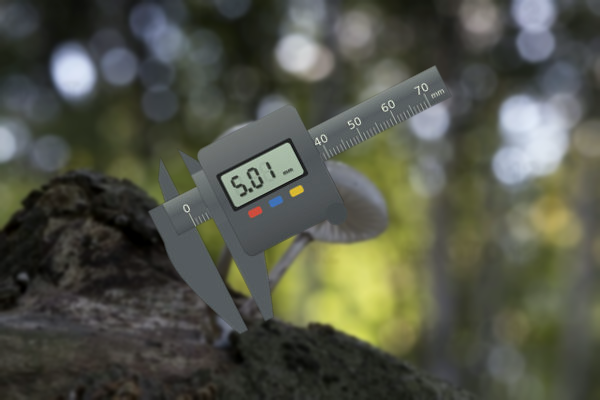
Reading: 5.01 mm
